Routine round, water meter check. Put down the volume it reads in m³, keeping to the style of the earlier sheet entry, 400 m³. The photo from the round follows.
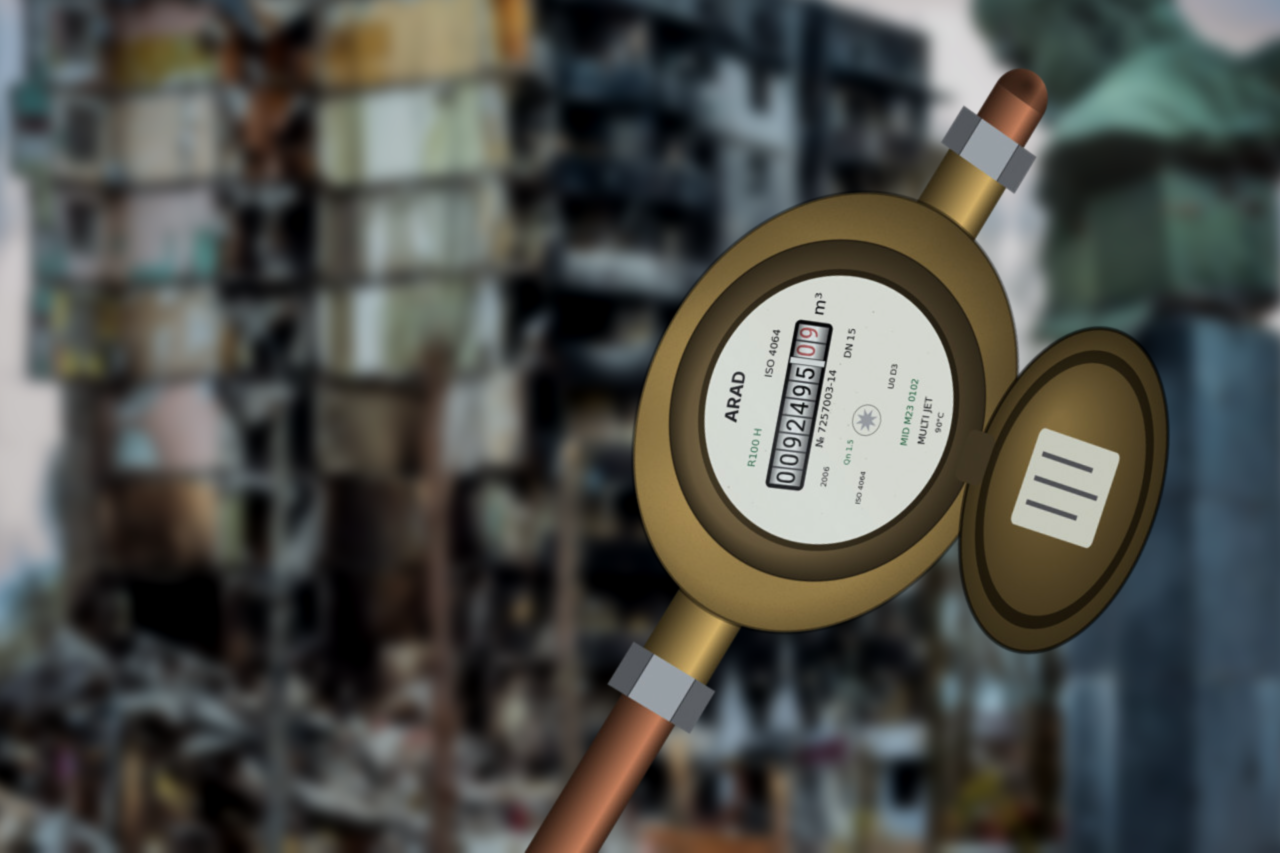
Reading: 92495.09 m³
